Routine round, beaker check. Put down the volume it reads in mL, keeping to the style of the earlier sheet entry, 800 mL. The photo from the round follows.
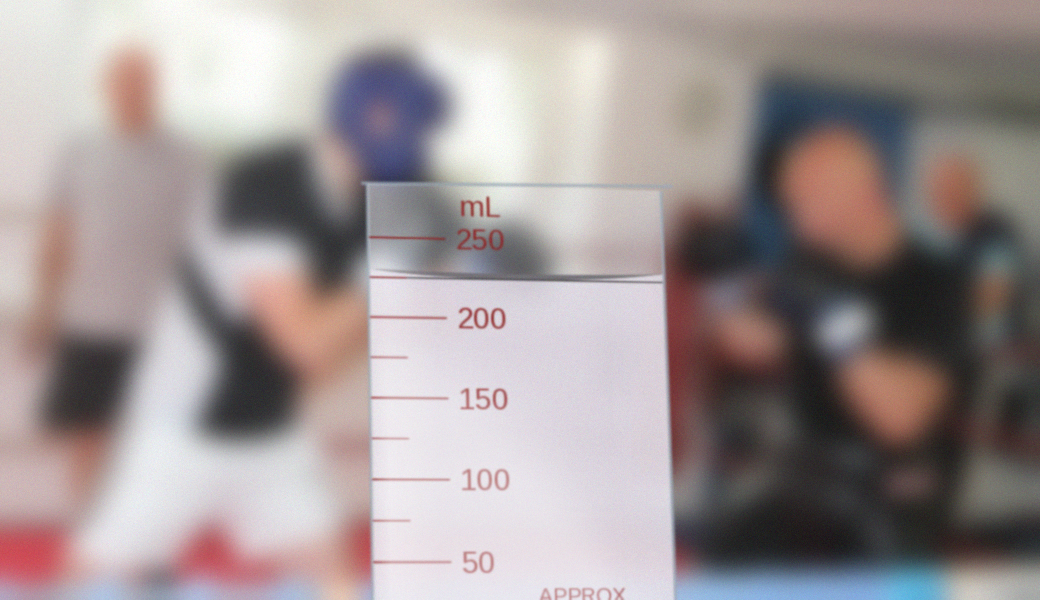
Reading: 225 mL
